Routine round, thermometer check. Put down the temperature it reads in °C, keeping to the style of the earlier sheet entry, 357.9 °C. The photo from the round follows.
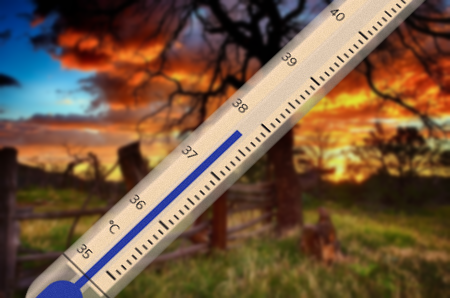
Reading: 37.7 °C
